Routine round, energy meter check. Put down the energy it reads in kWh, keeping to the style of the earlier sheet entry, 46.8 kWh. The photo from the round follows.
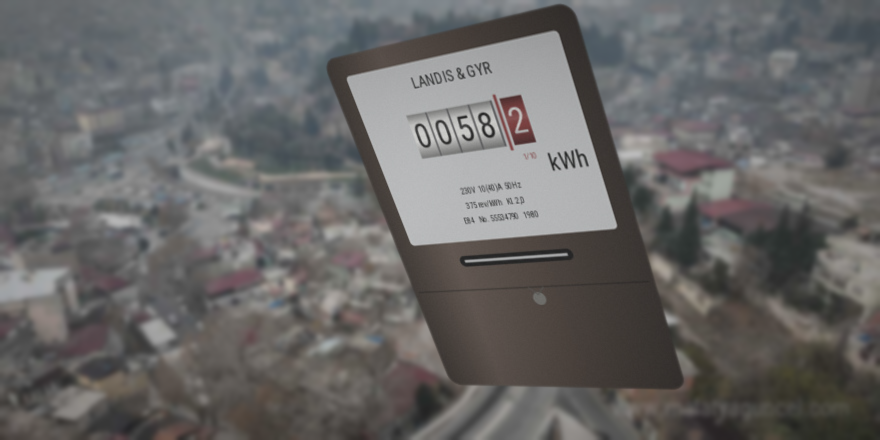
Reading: 58.2 kWh
